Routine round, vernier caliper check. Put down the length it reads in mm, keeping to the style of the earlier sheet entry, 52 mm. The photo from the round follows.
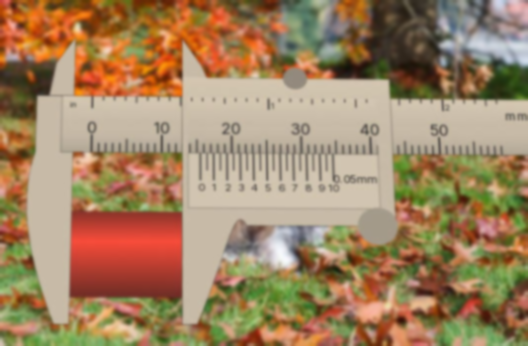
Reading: 15.5 mm
